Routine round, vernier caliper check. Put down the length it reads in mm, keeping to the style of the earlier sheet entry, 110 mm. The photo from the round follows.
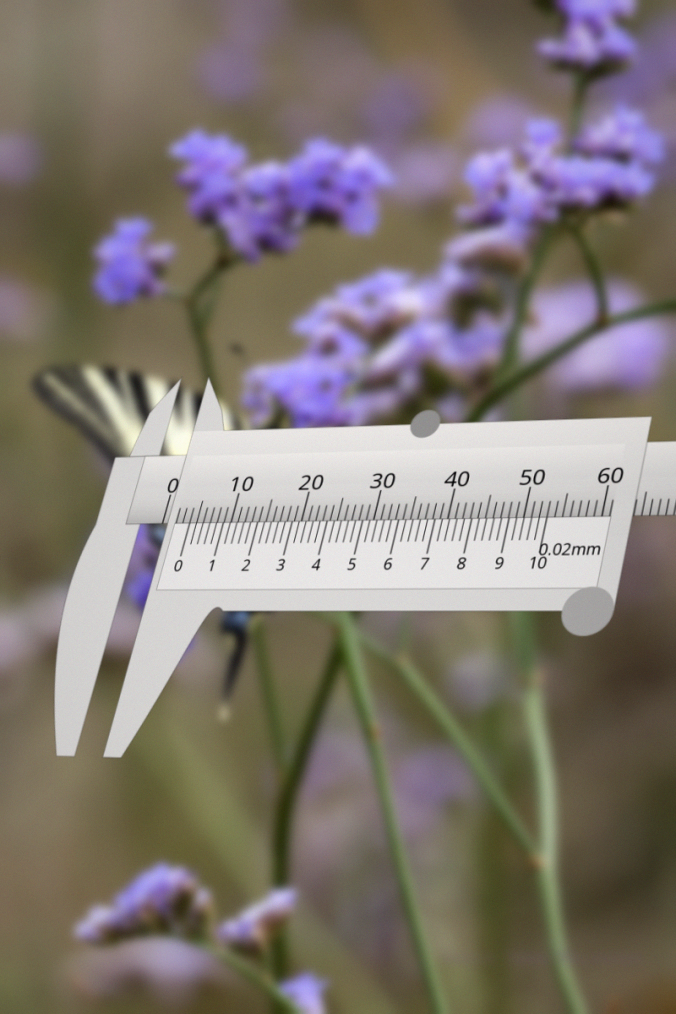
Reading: 4.0 mm
